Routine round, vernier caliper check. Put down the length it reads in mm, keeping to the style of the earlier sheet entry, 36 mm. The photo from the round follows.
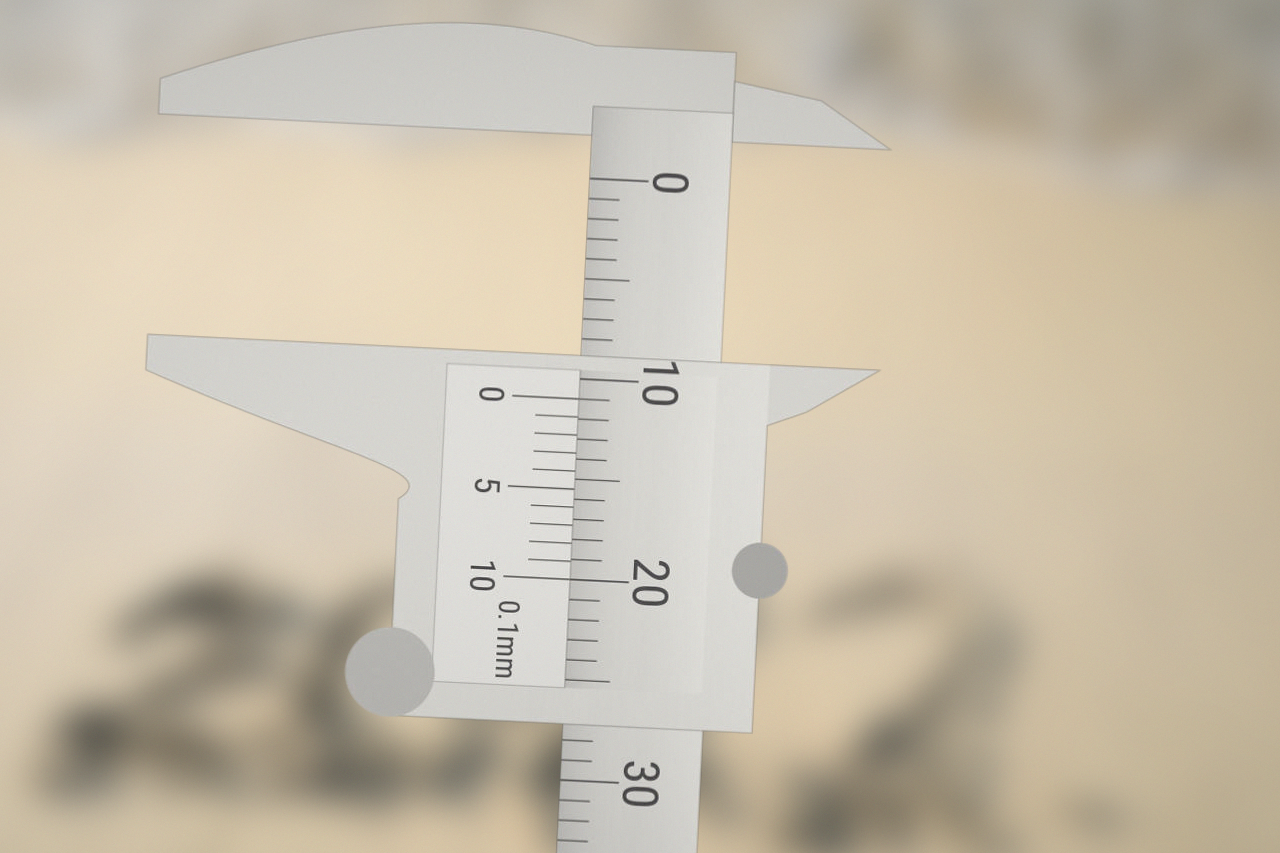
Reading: 11.0 mm
